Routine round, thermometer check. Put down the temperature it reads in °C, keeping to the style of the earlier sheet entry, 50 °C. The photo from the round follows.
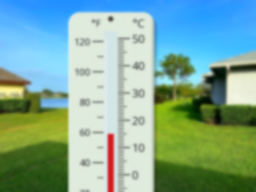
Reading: 15 °C
